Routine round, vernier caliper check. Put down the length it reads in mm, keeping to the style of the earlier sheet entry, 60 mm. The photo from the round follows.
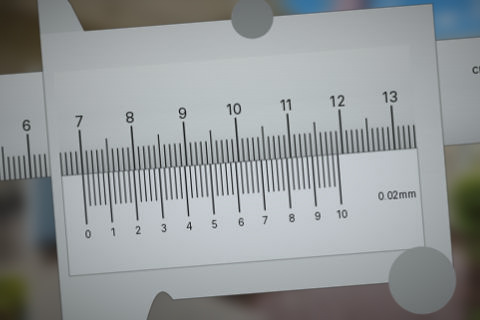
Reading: 70.0 mm
